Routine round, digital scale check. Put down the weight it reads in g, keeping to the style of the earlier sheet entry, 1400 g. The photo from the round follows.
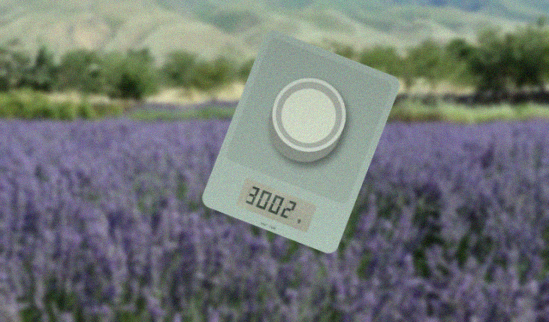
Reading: 3002 g
